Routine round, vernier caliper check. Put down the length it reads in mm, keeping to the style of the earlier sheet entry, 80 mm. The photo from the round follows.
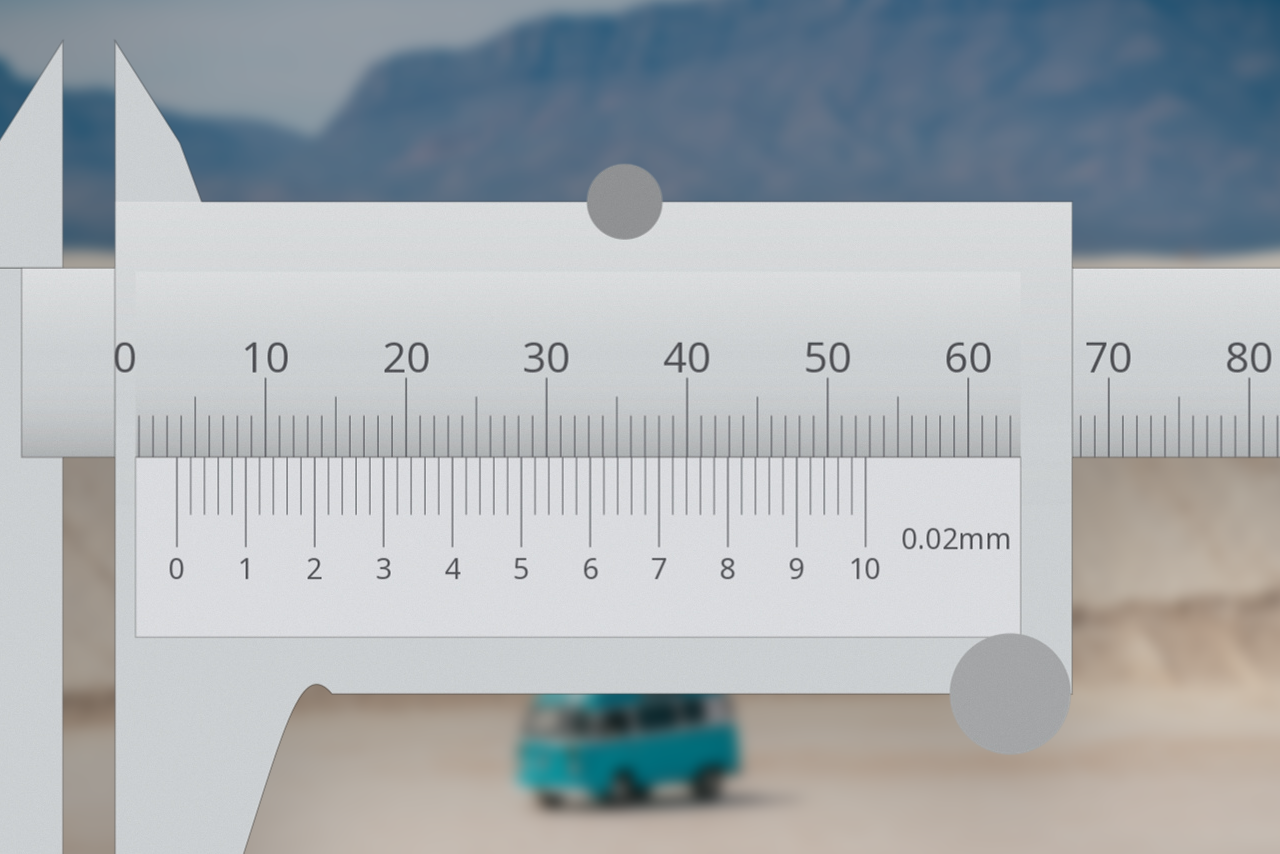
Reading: 3.7 mm
